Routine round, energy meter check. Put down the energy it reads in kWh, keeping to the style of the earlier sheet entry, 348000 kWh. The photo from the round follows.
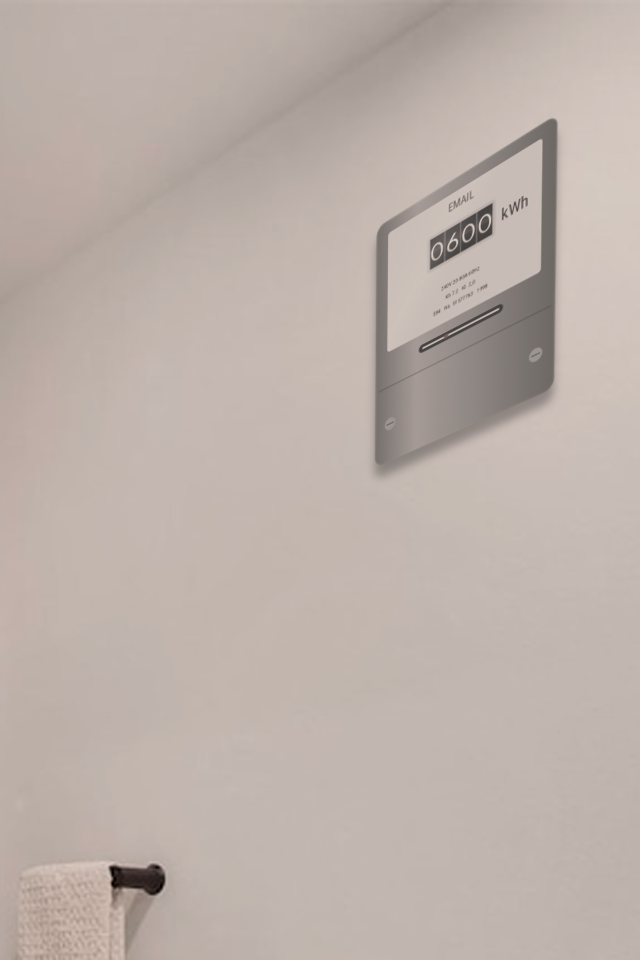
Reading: 600 kWh
